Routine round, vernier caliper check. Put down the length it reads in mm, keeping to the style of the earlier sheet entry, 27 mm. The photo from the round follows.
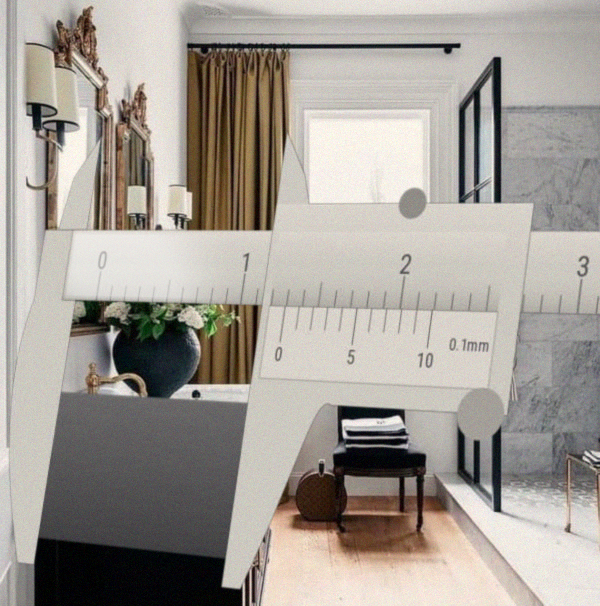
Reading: 12.9 mm
